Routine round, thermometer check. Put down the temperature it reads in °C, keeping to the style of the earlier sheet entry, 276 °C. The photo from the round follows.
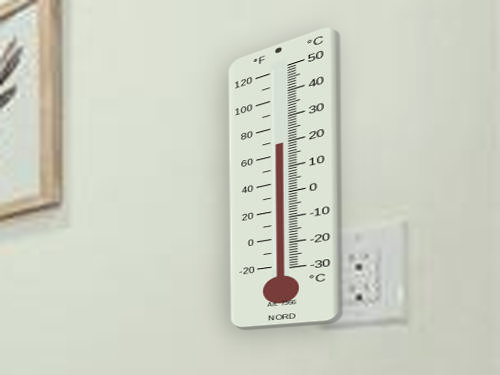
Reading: 20 °C
